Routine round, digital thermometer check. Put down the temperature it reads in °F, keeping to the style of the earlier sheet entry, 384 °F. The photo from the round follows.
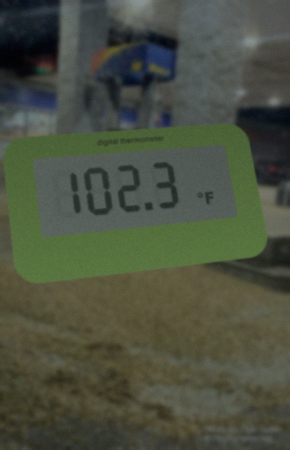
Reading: 102.3 °F
